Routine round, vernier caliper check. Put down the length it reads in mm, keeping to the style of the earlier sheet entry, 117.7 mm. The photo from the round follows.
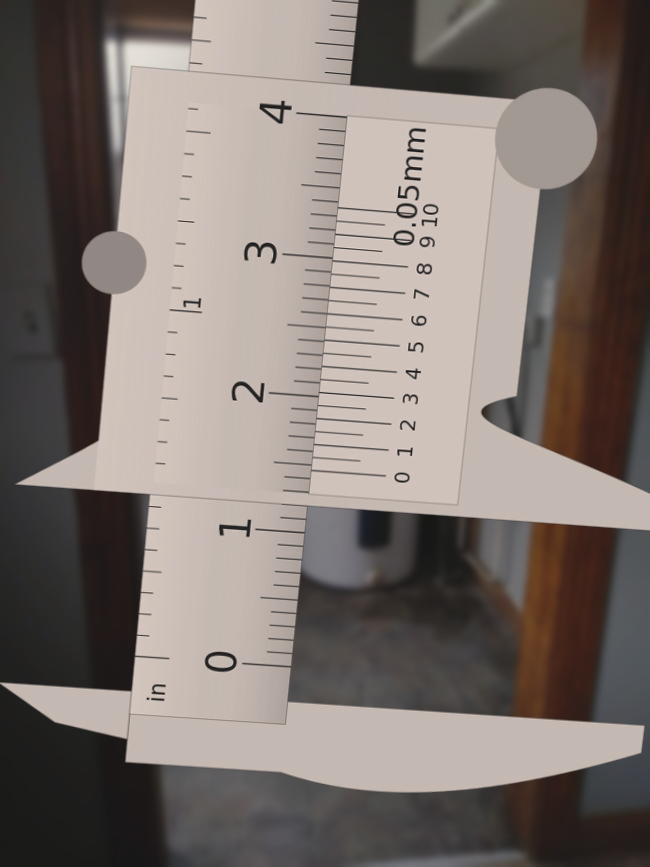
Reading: 14.6 mm
